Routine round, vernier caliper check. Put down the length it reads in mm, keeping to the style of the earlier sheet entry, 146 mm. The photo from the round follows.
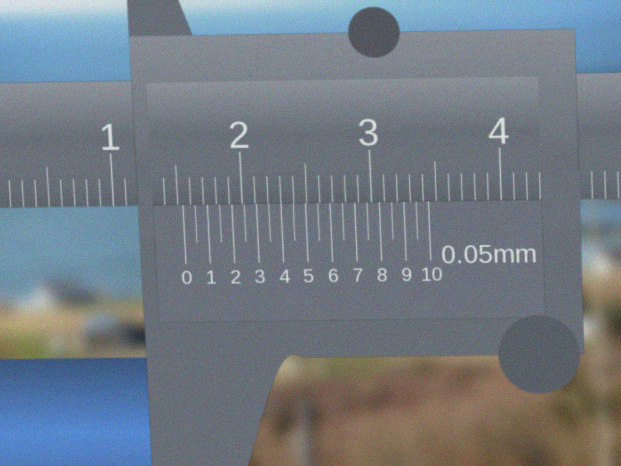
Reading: 15.4 mm
